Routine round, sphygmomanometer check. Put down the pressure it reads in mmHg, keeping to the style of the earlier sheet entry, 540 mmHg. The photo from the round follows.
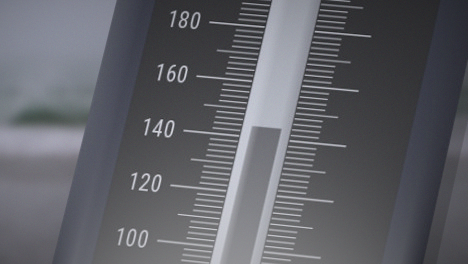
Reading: 144 mmHg
